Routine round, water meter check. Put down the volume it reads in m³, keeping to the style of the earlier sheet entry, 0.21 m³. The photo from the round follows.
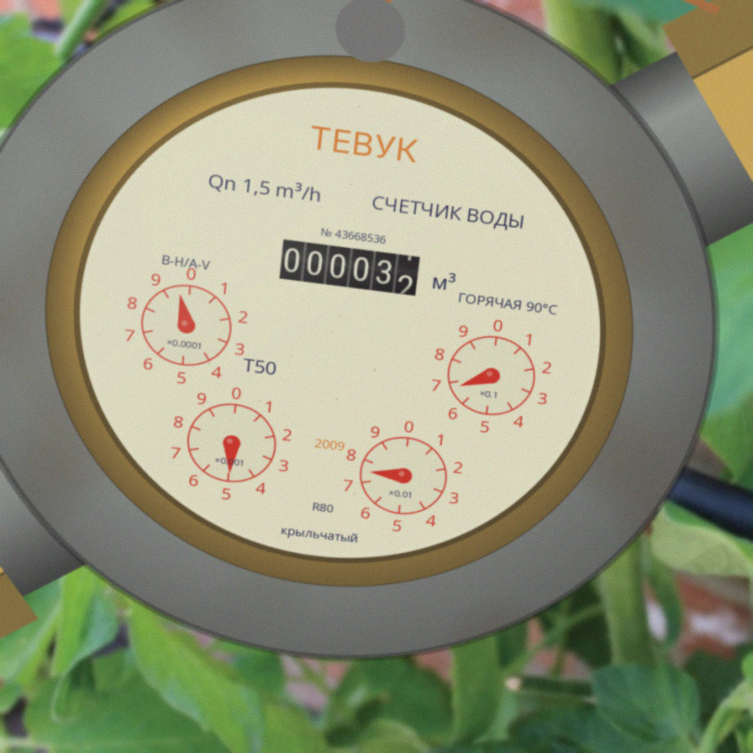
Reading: 31.6749 m³
